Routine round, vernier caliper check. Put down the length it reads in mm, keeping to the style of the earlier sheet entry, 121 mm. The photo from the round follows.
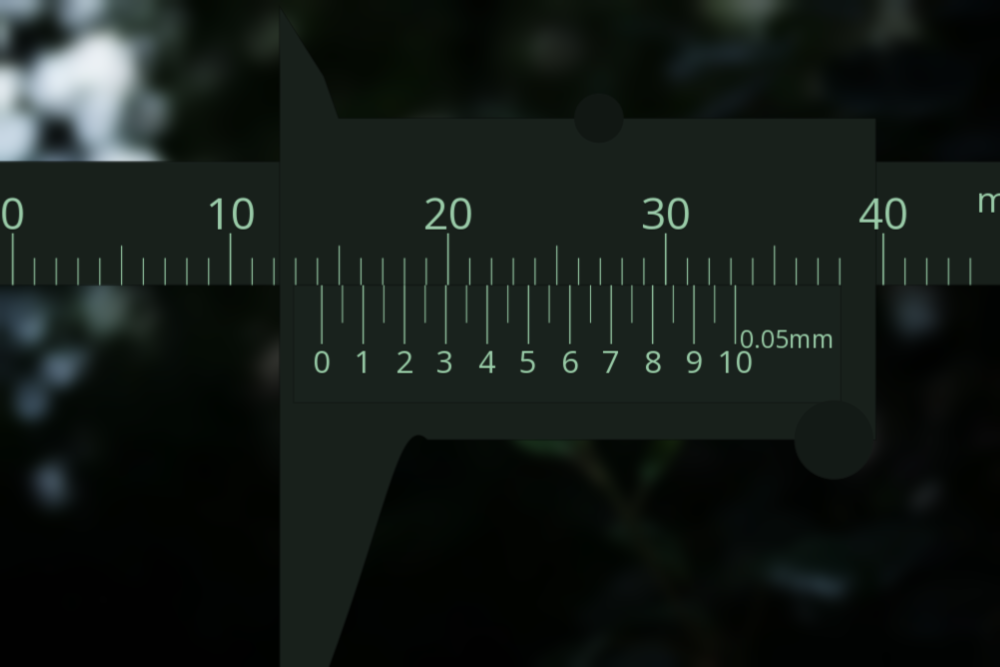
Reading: 14.2 mm
